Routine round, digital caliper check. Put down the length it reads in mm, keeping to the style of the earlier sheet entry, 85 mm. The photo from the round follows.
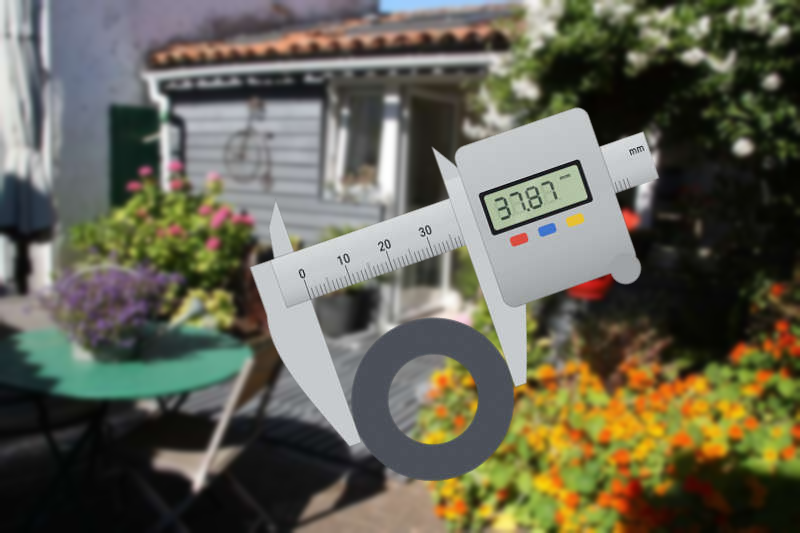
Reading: 37.87 mm
